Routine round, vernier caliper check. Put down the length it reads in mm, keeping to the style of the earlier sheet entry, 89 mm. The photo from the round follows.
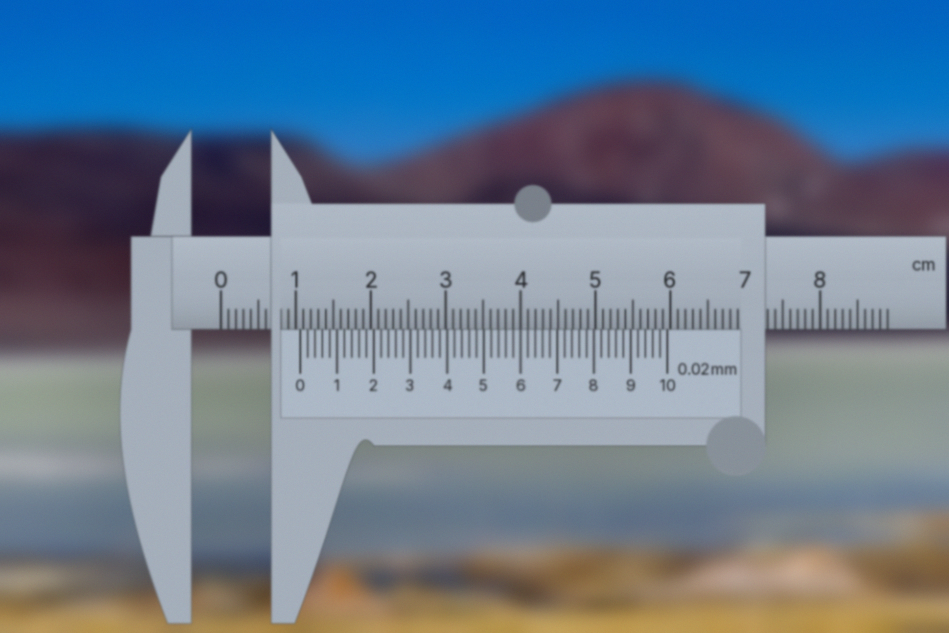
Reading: 10.6 mm
